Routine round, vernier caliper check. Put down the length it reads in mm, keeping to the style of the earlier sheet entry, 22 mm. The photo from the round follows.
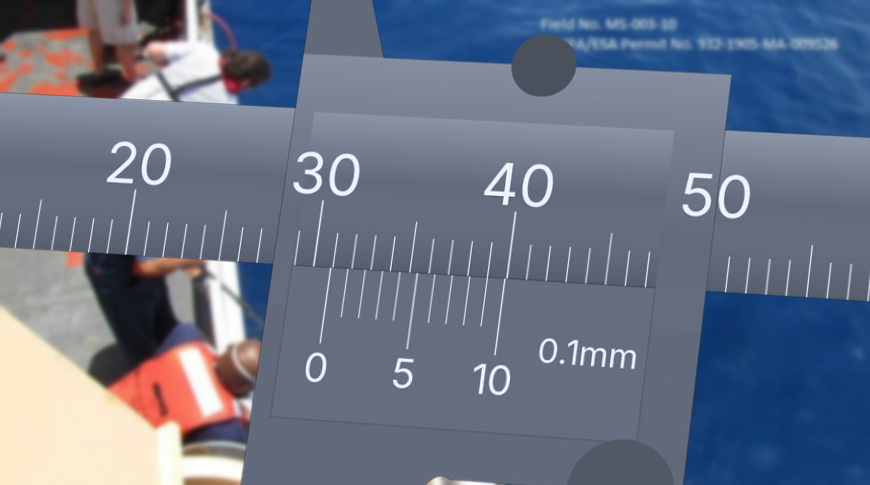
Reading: 30.9 mm
